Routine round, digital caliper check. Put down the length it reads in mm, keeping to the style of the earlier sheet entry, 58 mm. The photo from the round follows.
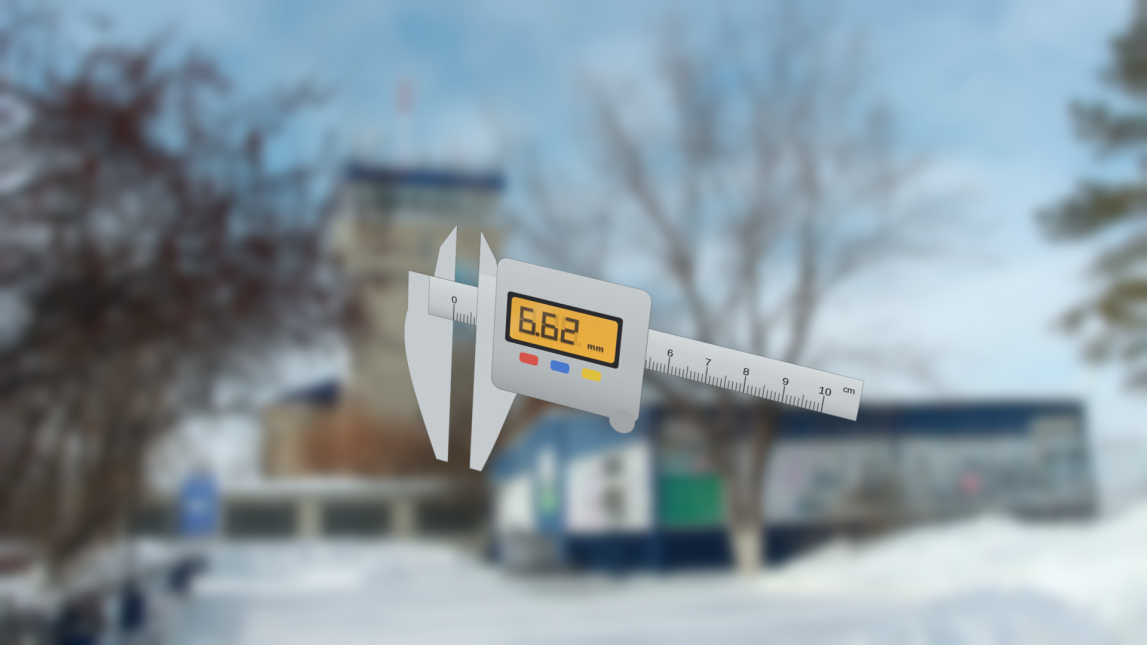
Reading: 6.62 mm
